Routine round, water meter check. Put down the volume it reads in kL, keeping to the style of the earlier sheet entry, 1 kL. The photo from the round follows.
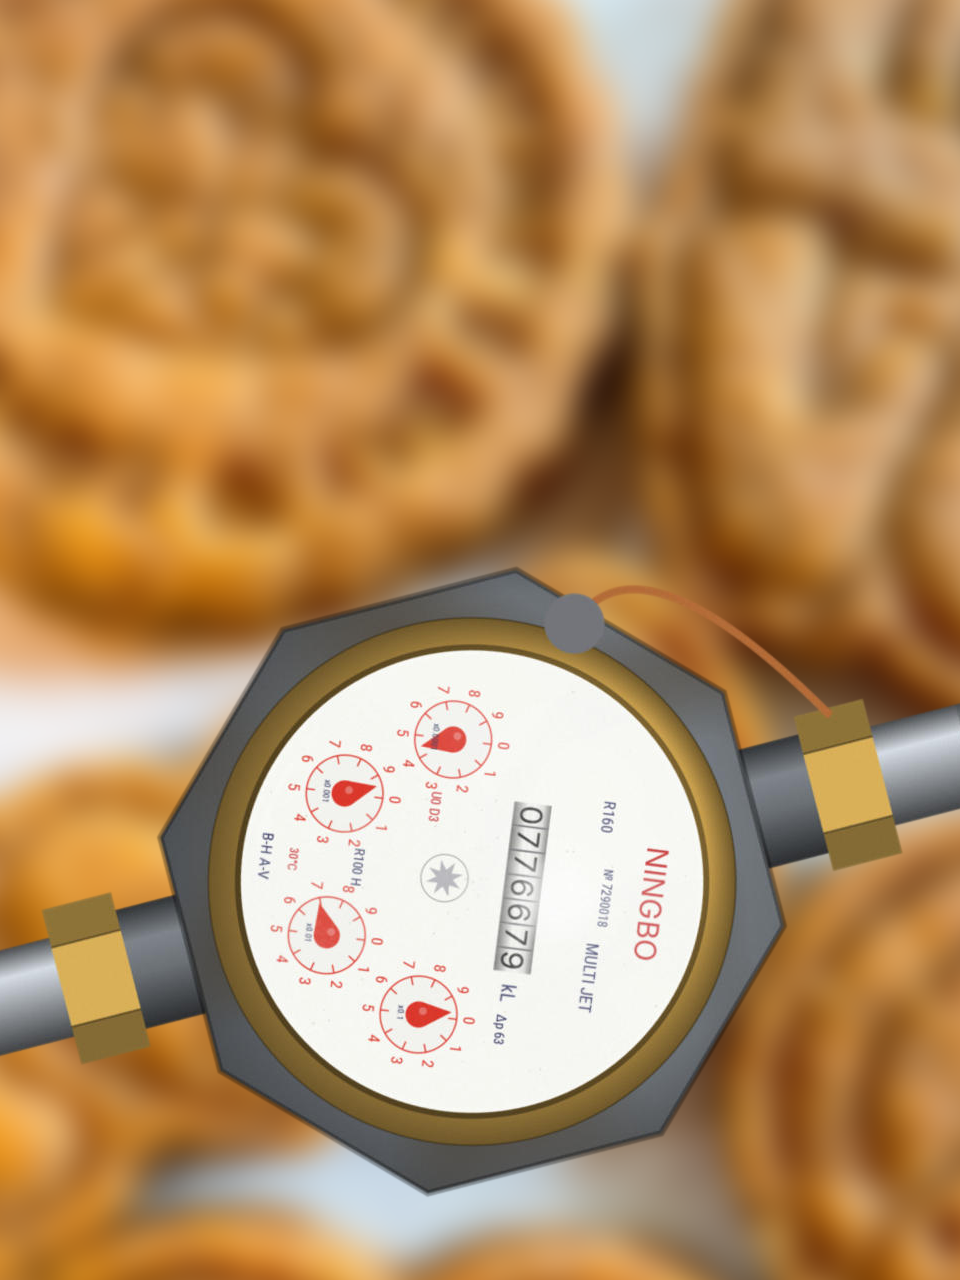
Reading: 776678.9694 kL
